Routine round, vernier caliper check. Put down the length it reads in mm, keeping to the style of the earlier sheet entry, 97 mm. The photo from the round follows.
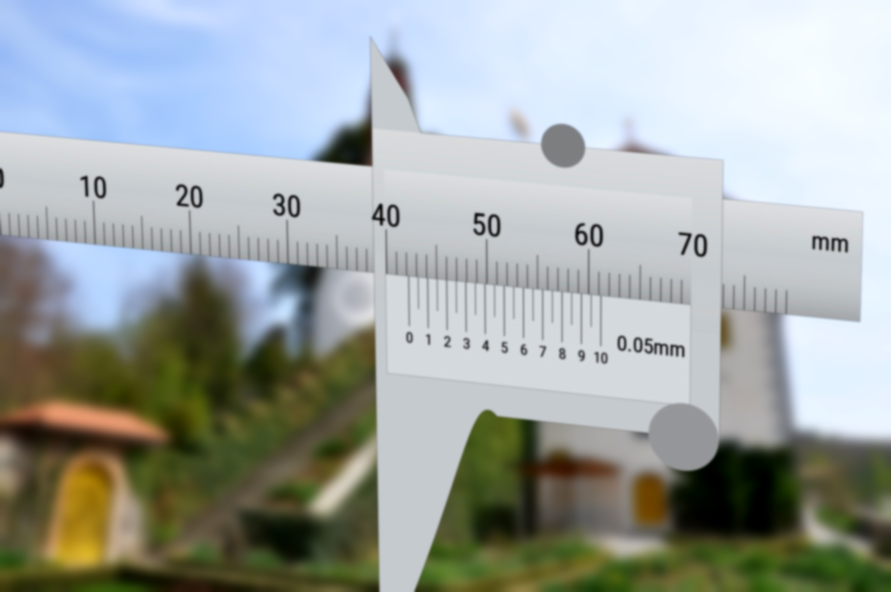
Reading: 42.2 mm
